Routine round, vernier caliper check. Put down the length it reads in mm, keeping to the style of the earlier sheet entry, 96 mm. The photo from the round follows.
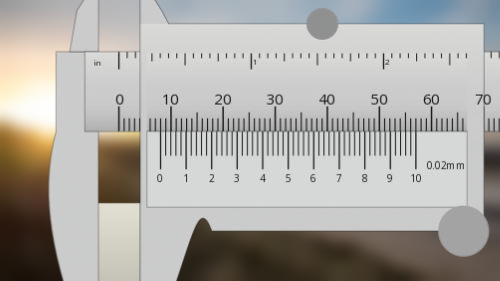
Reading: 8.0 mm
